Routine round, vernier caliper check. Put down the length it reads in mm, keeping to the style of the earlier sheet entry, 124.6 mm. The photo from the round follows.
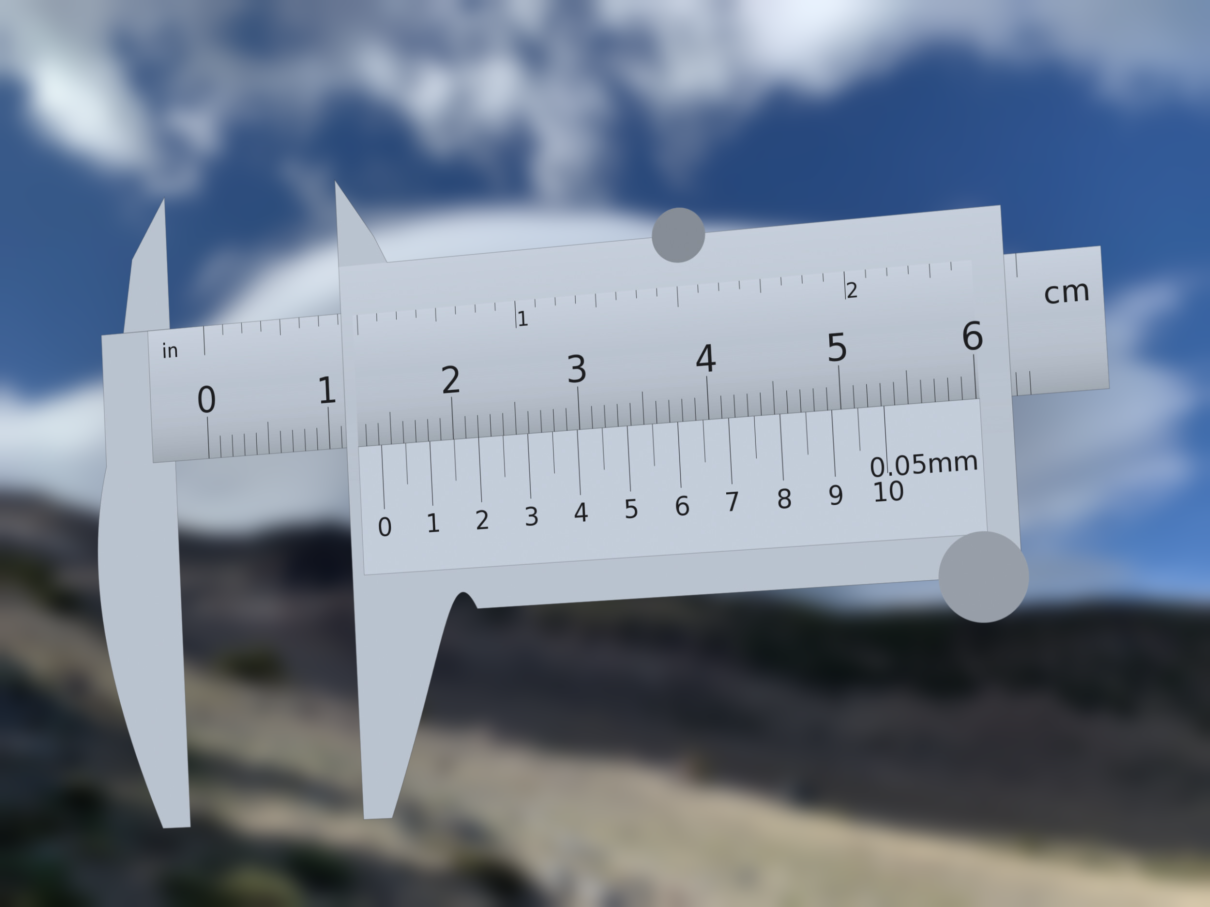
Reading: 14.2 mm
